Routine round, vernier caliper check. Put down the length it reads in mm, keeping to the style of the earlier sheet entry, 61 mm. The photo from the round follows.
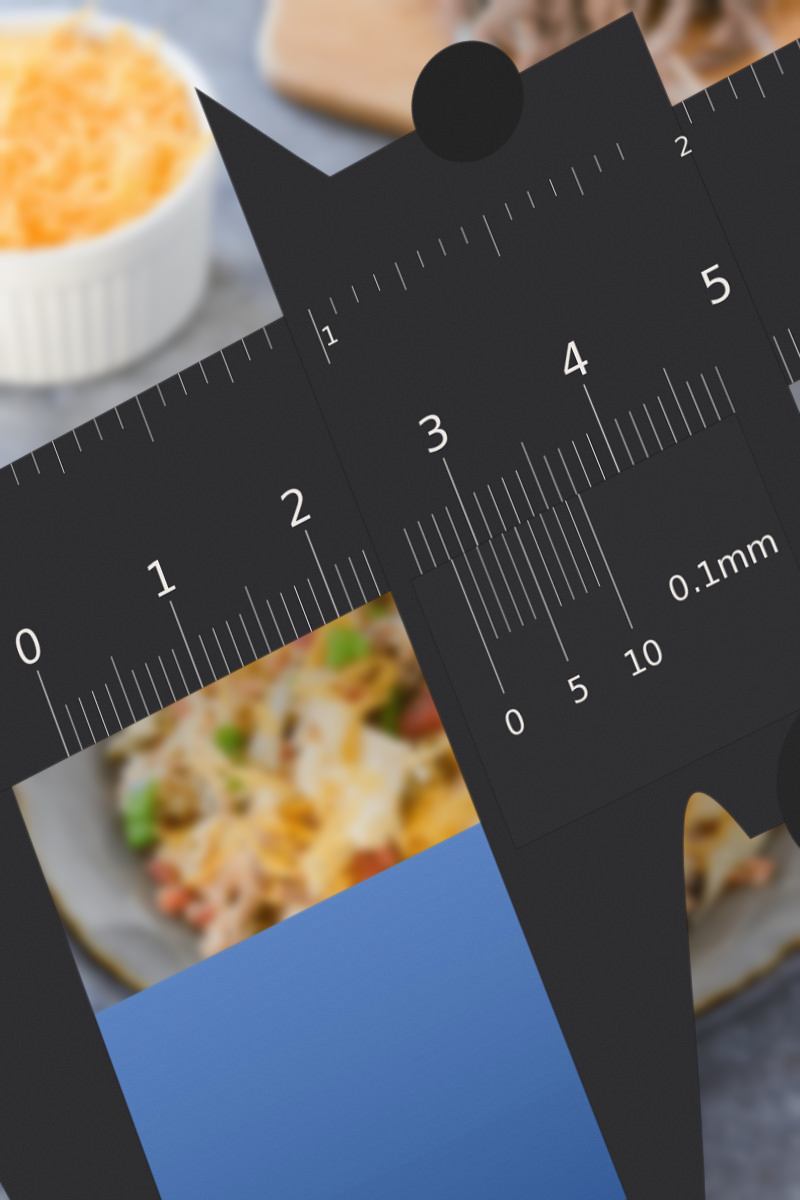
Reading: 28.1 mm
